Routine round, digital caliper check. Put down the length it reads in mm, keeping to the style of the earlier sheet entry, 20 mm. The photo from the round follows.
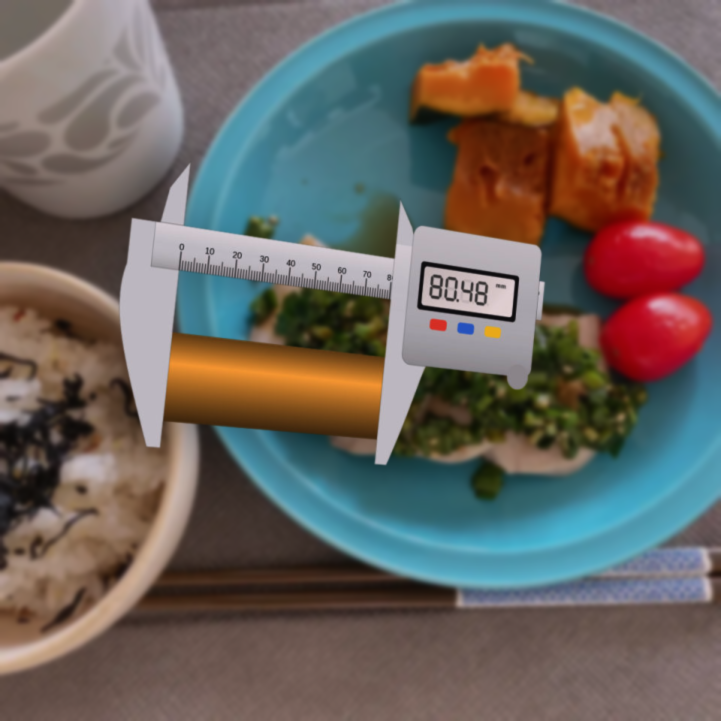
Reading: 80.48 mm
